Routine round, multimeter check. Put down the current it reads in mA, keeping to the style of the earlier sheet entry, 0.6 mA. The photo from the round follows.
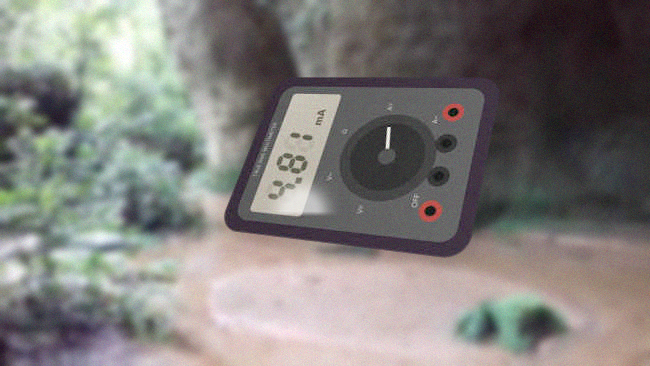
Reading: 4.81 mA
